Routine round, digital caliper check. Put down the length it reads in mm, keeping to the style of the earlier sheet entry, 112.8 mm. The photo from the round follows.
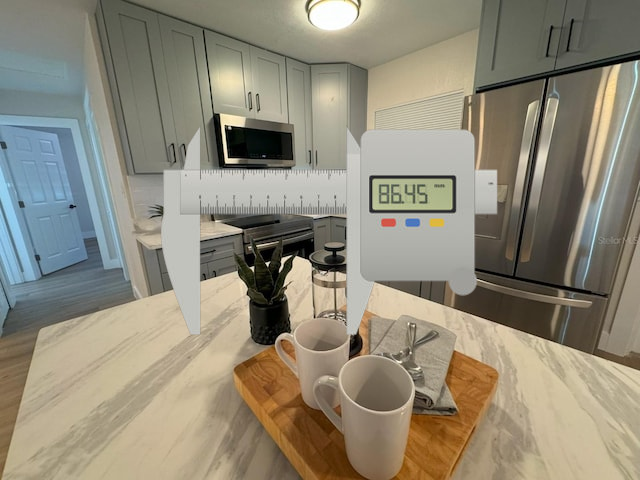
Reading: 86.45 mm
